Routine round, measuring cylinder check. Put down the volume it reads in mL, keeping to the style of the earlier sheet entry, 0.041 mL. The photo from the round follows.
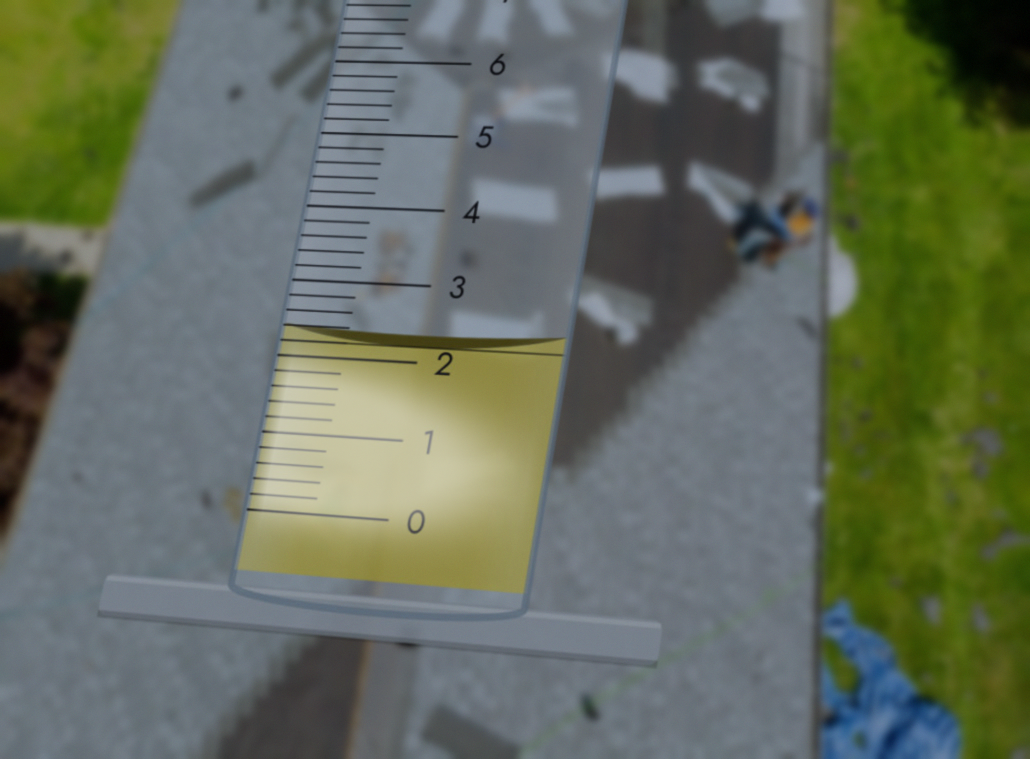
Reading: 2.2 mL
